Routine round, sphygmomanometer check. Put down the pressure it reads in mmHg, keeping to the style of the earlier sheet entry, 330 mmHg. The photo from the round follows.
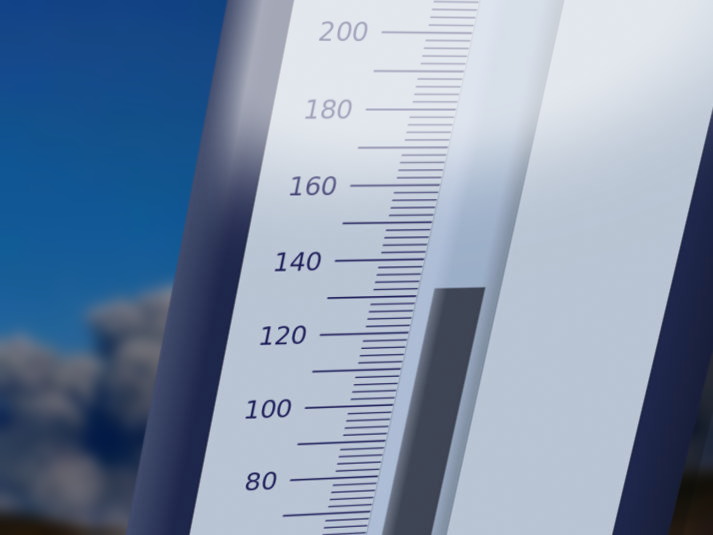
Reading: 132 mmHg
